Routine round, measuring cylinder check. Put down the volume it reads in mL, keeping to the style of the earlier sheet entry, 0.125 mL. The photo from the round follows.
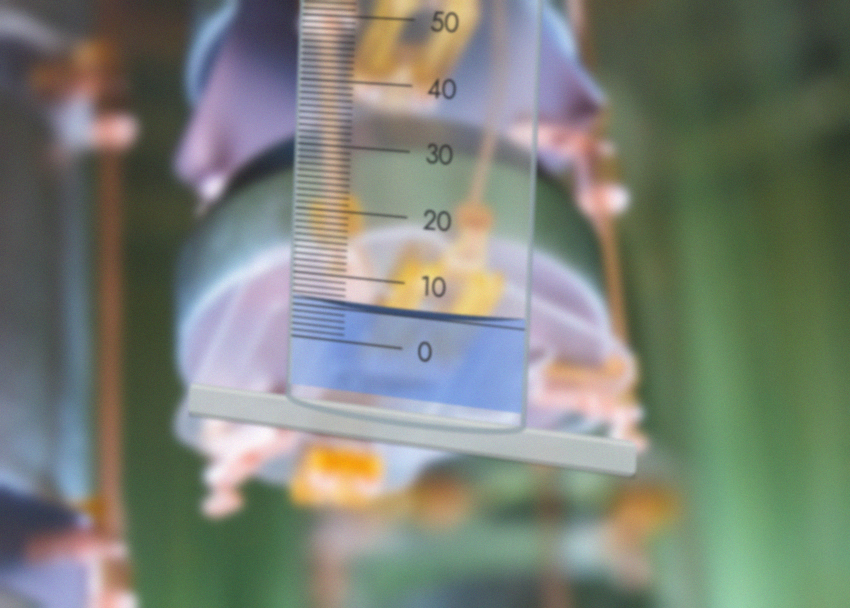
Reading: 5 mL
